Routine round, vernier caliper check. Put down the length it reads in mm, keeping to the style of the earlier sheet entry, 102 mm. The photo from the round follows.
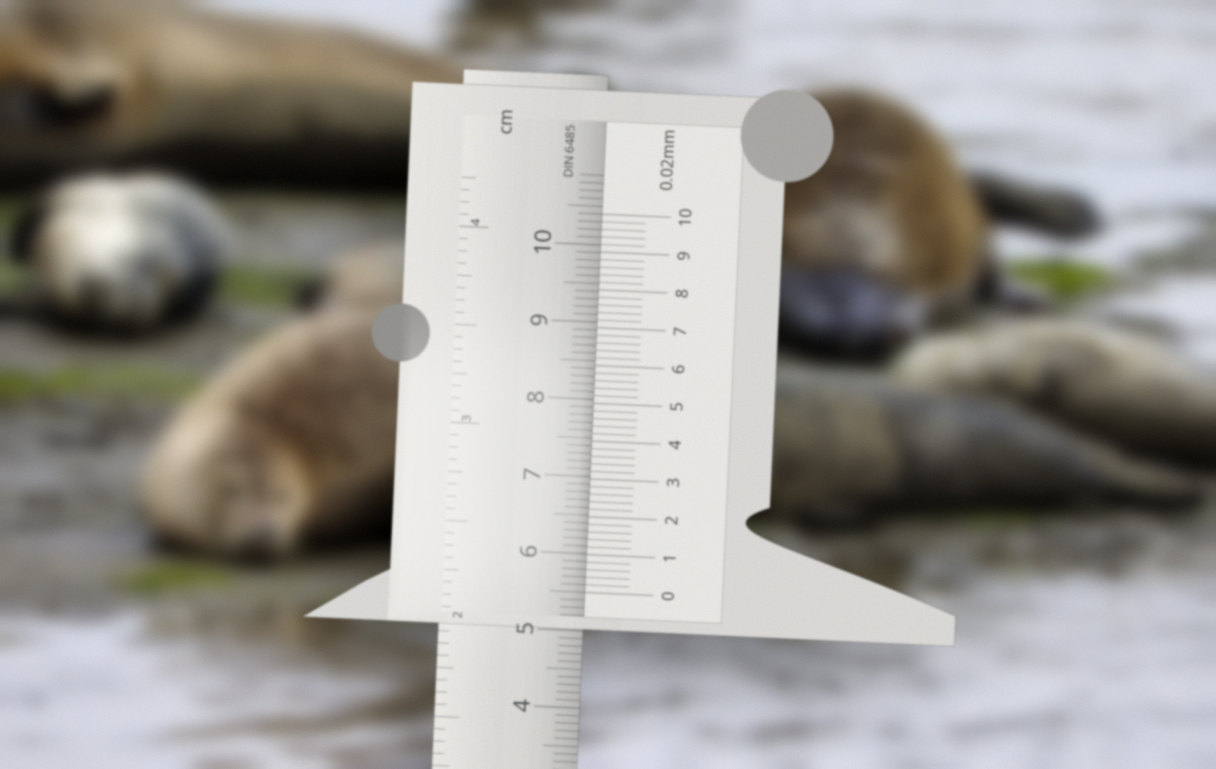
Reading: 55.0 mm
